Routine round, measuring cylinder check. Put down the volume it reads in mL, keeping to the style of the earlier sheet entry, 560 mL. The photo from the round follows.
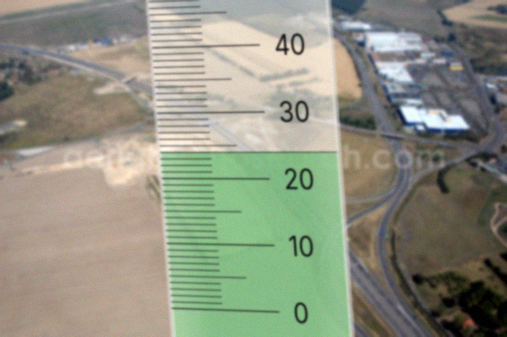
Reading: 24 mL
